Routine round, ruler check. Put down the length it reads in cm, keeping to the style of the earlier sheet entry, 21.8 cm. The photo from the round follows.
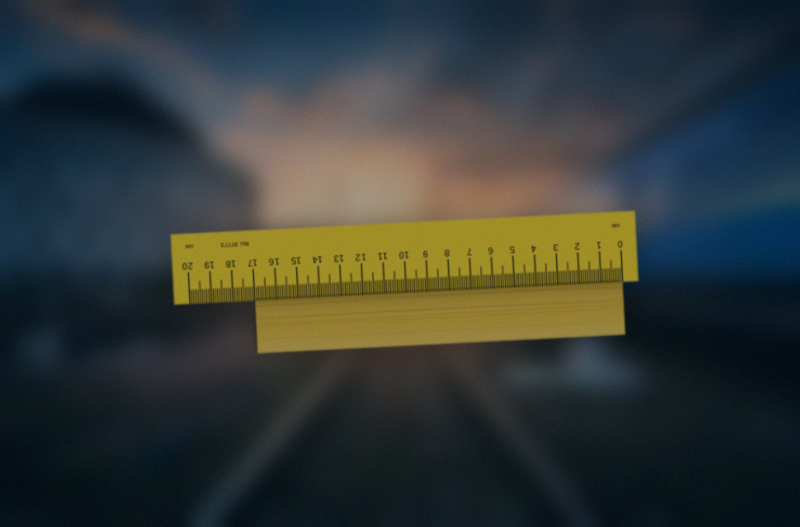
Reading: 17 cm
